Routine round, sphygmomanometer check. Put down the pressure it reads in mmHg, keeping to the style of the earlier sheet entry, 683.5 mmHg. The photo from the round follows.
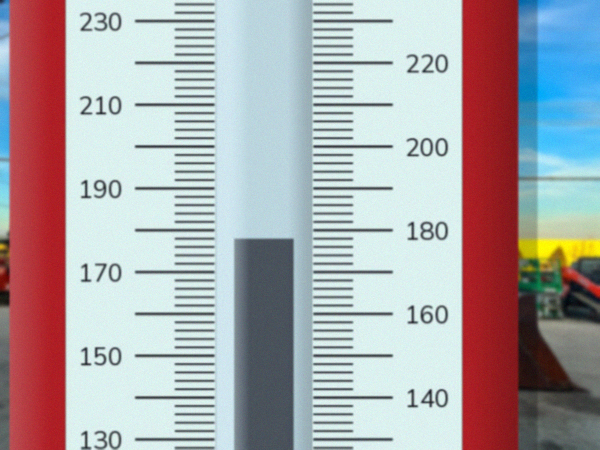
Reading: 178 mmHg
